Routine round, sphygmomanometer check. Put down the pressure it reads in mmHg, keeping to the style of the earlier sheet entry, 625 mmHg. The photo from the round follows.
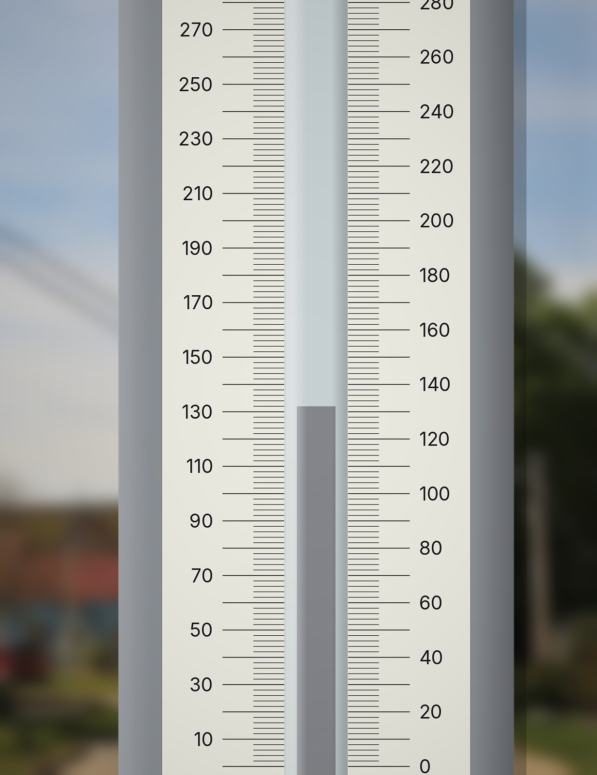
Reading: 132 mmHg
